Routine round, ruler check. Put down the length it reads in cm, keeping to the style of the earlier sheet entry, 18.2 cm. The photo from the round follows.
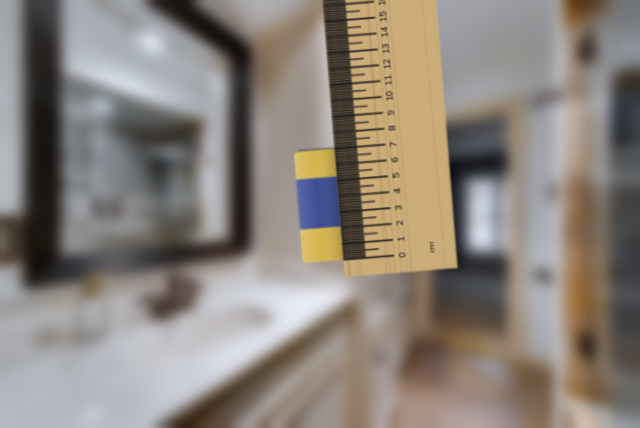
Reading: 7 cm
